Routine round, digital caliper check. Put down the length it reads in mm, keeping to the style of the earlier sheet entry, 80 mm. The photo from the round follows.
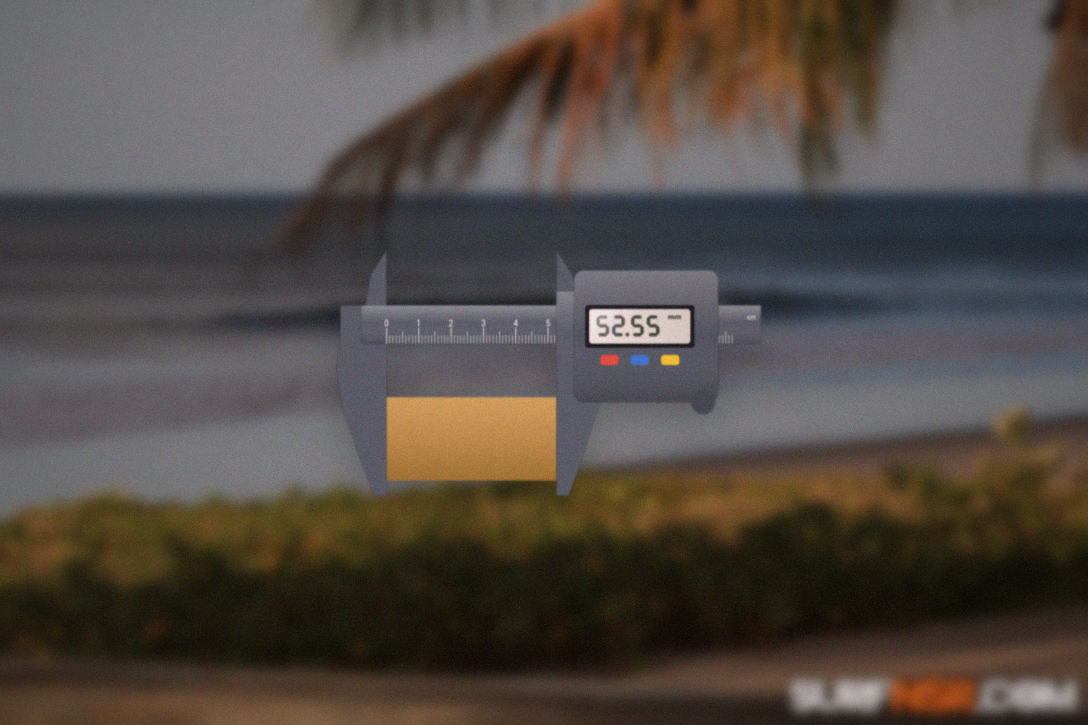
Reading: 52.55 mm
